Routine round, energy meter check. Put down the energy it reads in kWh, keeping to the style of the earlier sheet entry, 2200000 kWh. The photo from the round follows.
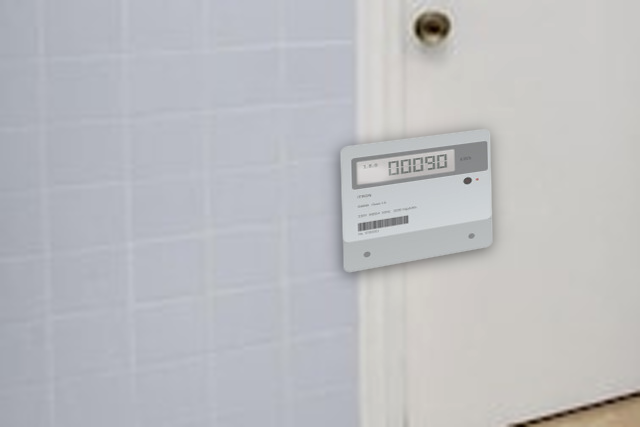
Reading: 90 kWh
